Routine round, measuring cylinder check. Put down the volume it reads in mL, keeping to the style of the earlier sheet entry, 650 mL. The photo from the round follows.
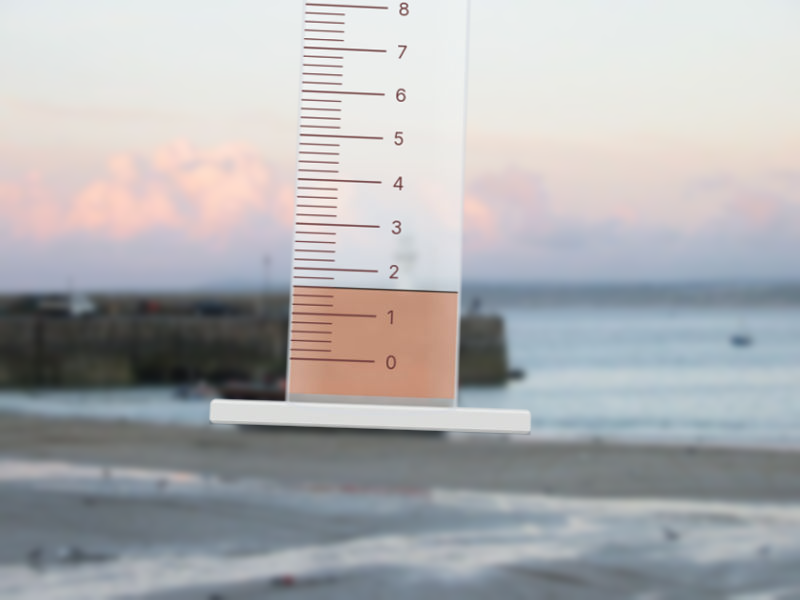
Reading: 1.6 mL
